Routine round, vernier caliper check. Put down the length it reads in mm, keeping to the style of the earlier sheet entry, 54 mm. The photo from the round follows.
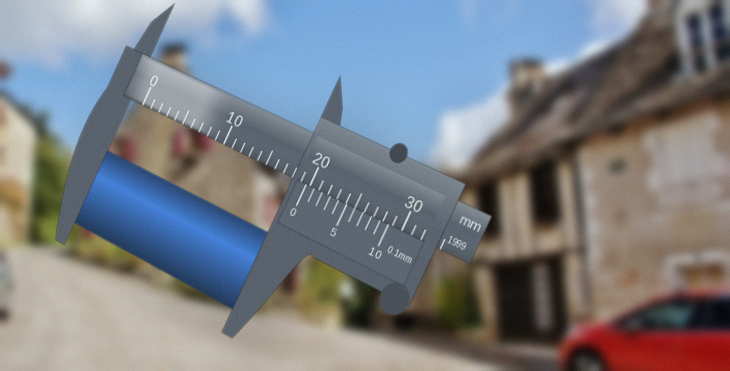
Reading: 19.6 mm
